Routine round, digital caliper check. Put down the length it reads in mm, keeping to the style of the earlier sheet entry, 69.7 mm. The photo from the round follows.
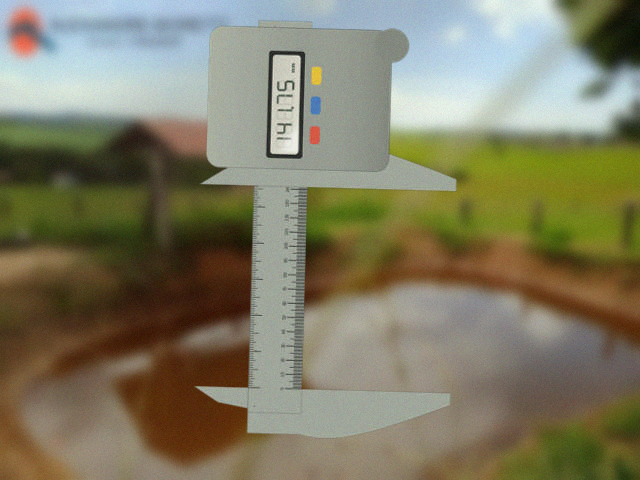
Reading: 141.75 mm
